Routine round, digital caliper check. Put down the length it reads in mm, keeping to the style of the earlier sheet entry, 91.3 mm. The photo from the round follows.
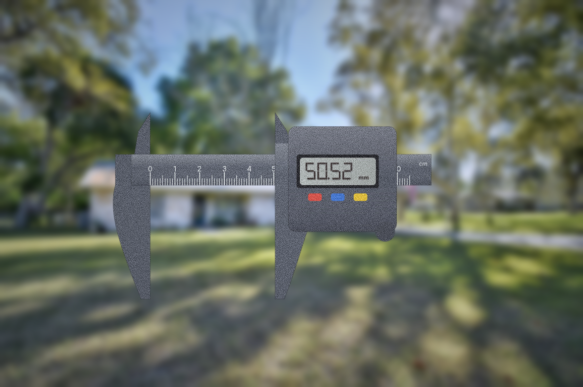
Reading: 50.52 mm
